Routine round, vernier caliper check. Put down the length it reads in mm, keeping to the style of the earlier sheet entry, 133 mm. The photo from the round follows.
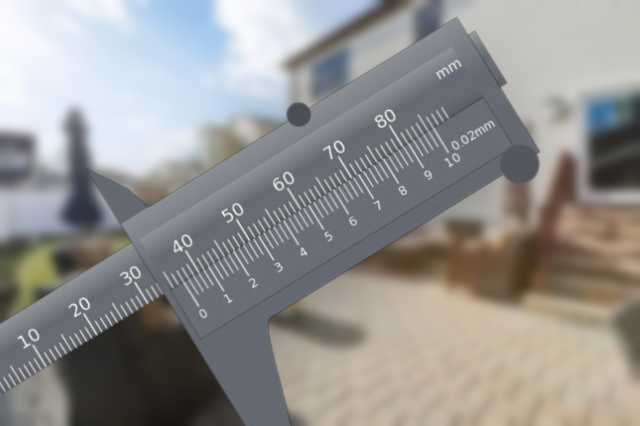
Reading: 37.0 mm
